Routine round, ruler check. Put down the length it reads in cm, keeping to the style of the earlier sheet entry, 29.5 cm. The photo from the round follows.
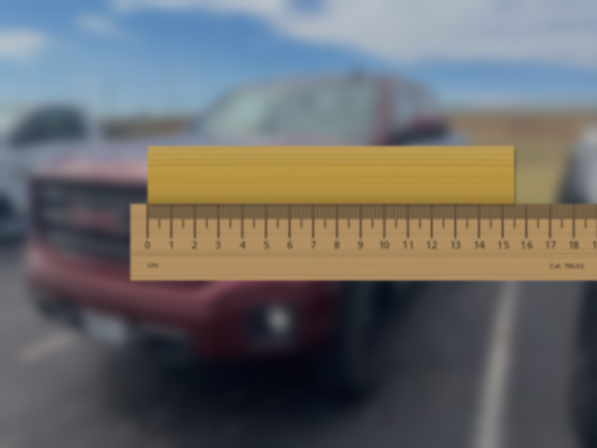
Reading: 15.5 cm
